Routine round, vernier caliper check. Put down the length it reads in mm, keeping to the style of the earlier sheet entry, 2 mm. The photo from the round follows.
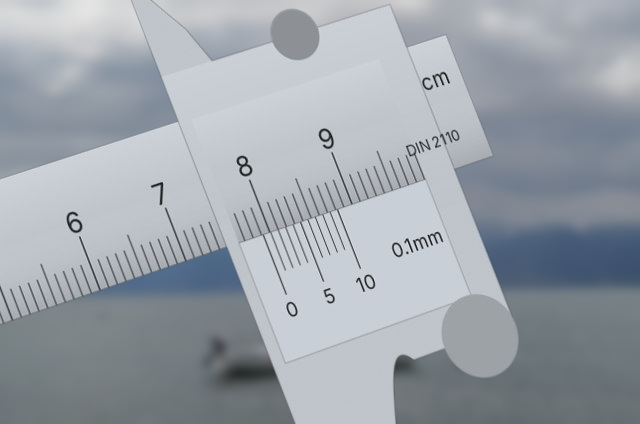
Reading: 79.2 mm
